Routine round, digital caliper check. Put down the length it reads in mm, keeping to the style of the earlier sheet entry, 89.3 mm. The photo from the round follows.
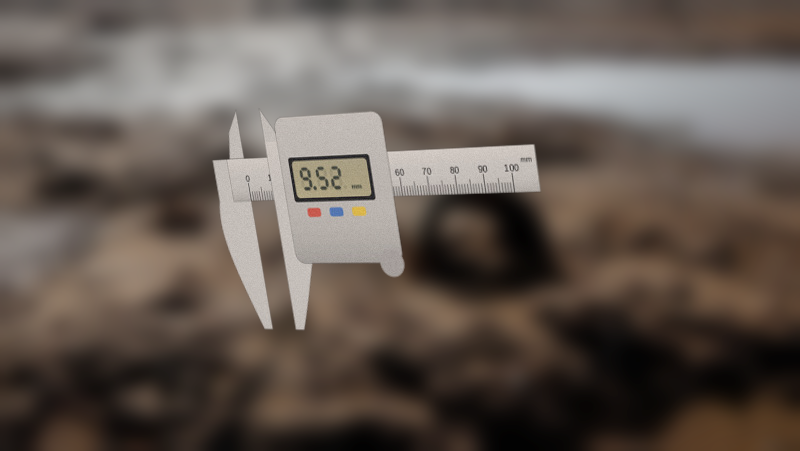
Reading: 9.52 mm
